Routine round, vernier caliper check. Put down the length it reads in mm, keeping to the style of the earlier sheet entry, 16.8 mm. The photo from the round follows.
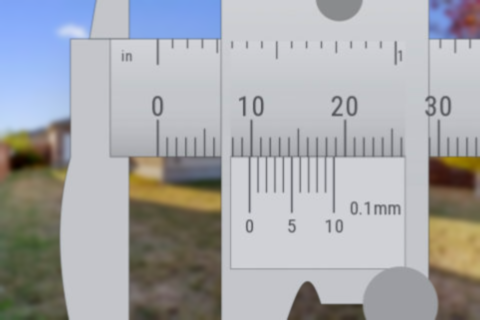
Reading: 9.8 mm
